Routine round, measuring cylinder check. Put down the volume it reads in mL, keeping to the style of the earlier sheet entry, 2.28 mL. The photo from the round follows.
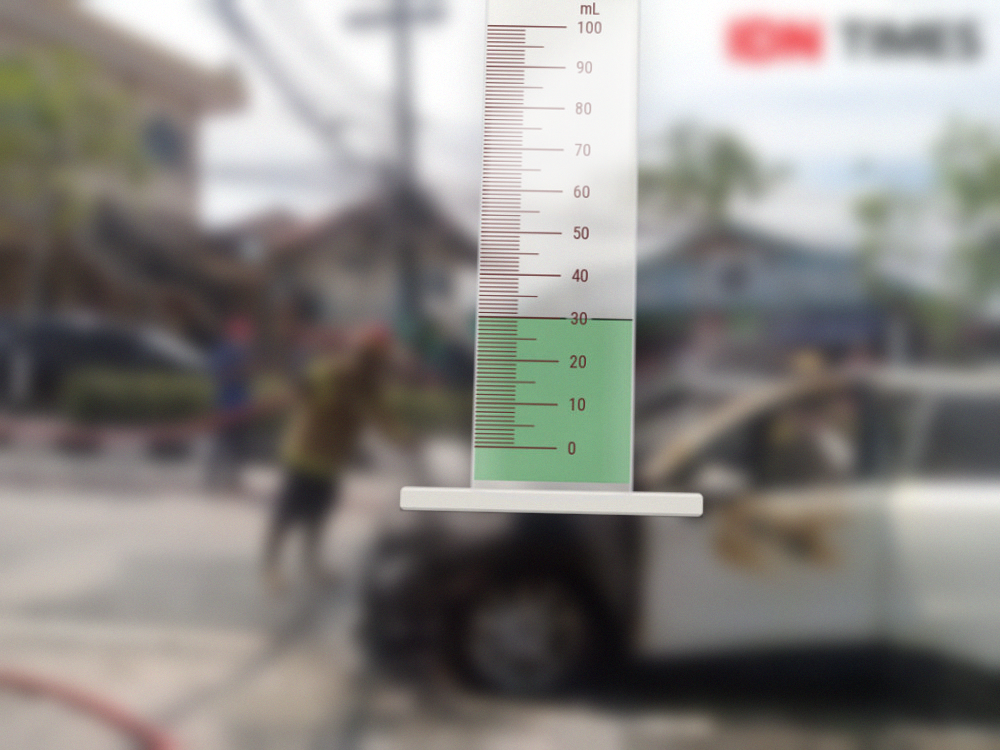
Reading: 30 mL
